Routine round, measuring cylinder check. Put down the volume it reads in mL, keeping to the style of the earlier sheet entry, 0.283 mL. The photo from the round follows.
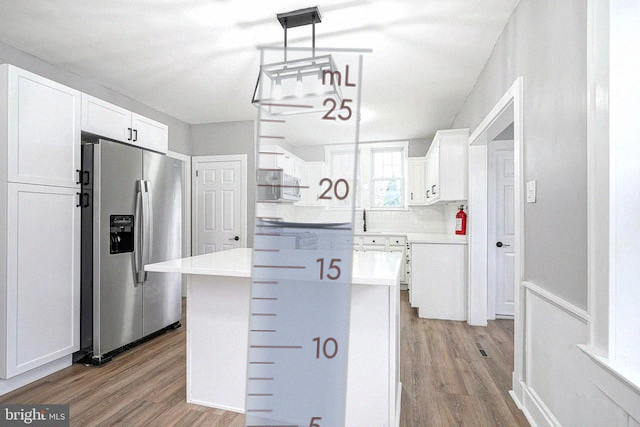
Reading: 17.5 mL
